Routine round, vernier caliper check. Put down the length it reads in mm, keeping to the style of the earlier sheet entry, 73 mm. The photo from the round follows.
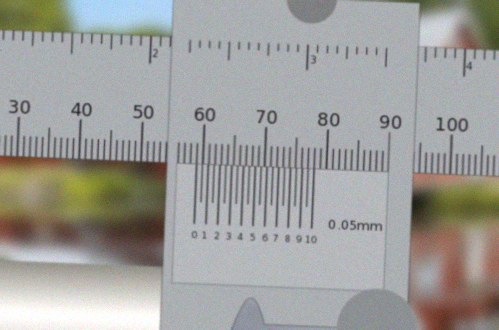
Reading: 59.0 mm
